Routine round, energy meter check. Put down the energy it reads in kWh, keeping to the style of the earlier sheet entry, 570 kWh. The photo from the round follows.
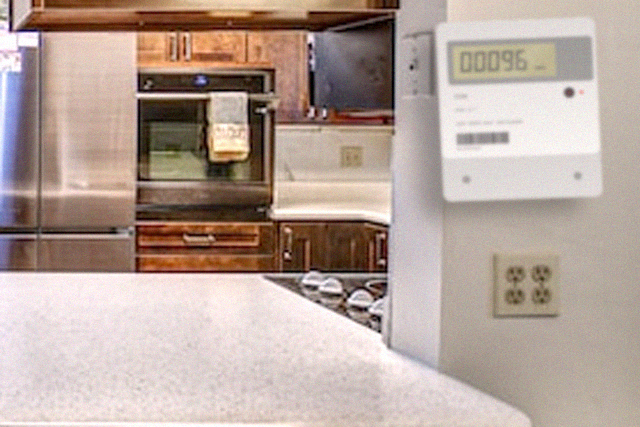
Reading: 96 kWh
